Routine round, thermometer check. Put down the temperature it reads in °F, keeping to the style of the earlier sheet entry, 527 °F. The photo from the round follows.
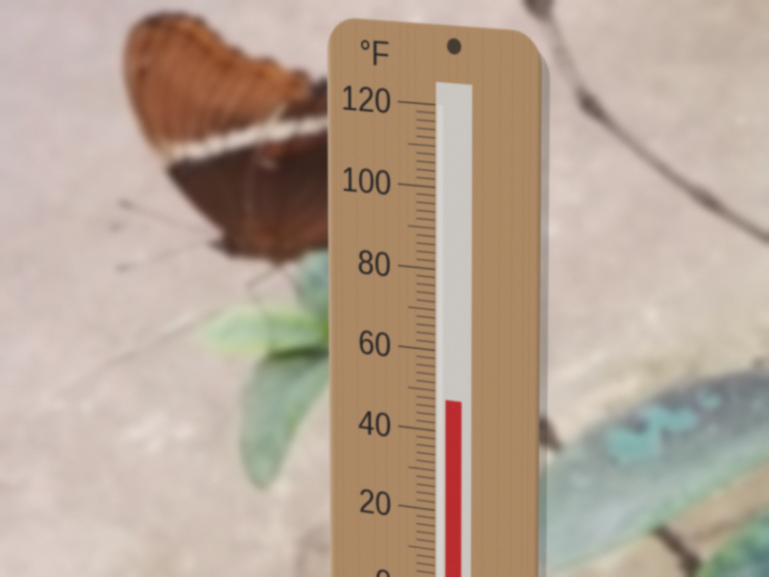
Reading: 48 °F
